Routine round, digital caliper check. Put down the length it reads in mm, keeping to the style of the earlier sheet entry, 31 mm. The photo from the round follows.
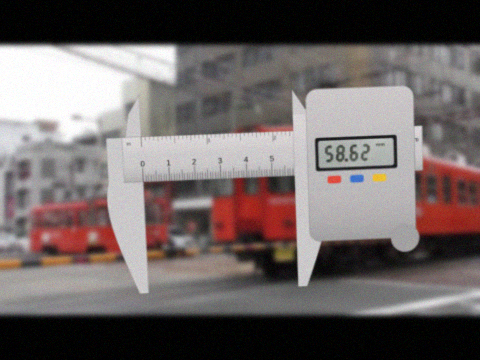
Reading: 58.62 mm
